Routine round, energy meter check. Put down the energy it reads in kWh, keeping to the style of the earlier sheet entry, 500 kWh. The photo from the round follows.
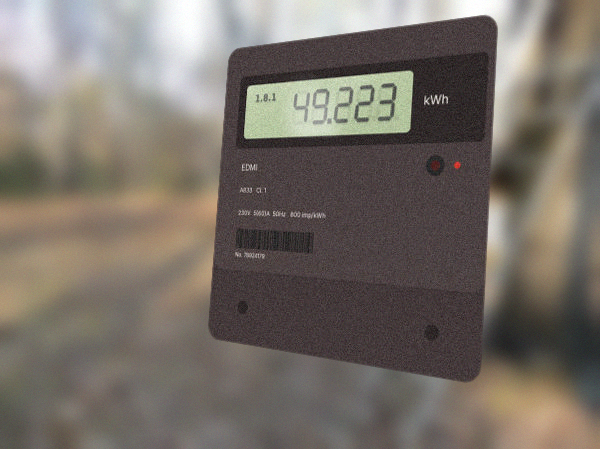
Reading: 49.223 kWh
